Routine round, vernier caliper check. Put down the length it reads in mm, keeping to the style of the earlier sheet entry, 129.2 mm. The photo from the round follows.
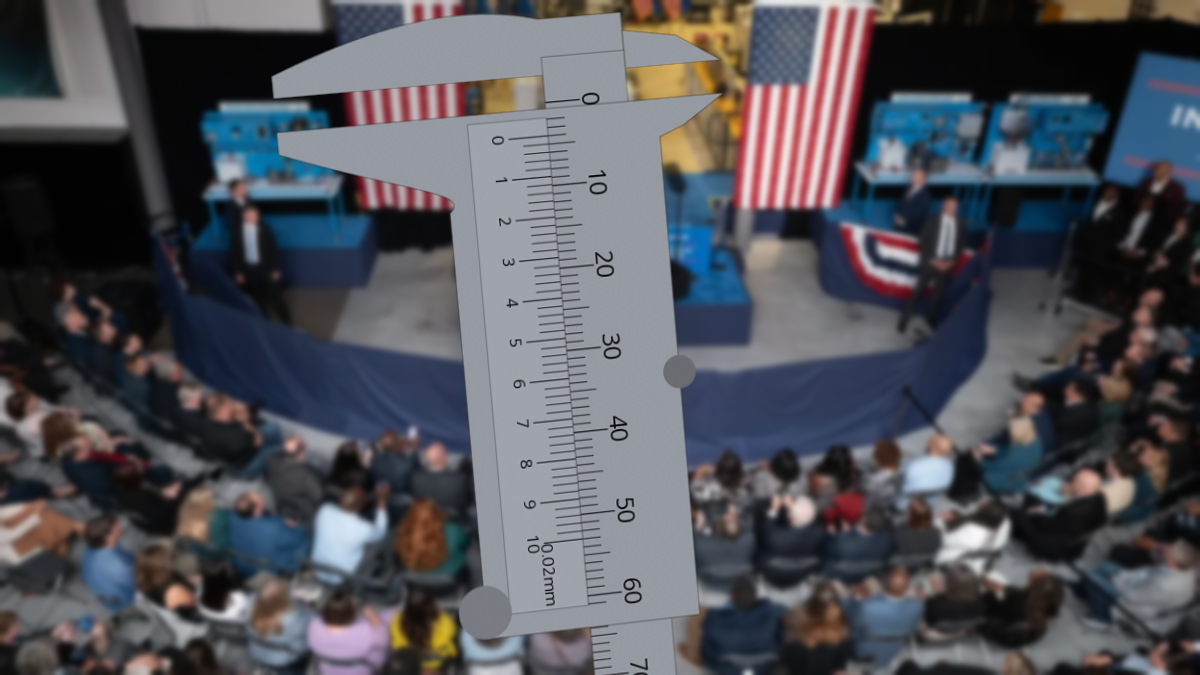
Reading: 4.0 mm
